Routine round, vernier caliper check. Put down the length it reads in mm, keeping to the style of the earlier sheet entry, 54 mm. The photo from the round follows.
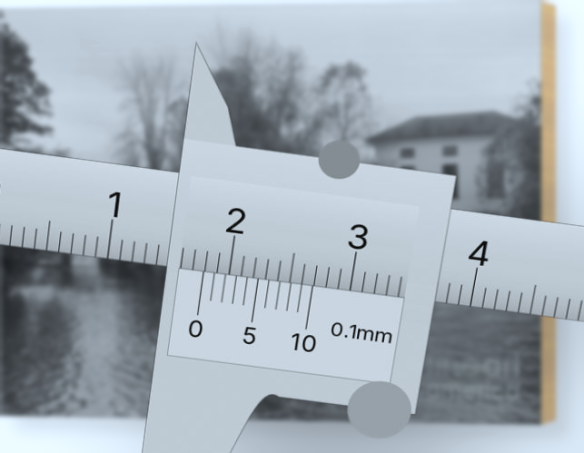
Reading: 17.9 mm
